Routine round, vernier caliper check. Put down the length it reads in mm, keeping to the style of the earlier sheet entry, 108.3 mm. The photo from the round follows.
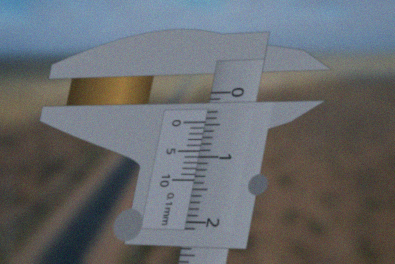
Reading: 4.6 mm
